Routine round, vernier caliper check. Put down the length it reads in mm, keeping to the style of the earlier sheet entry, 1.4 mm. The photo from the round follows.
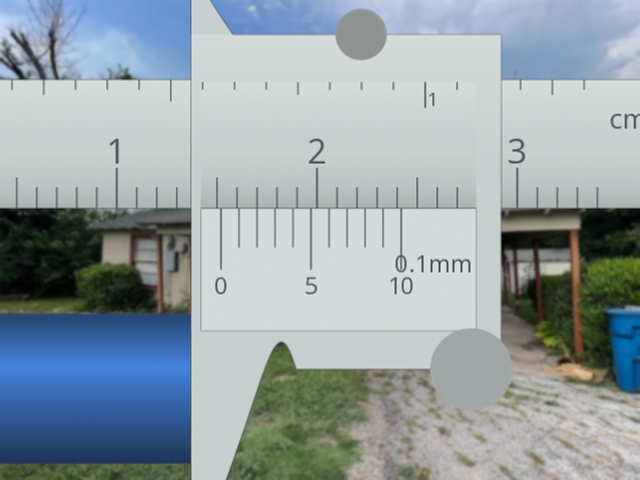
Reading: 15.2 mm
